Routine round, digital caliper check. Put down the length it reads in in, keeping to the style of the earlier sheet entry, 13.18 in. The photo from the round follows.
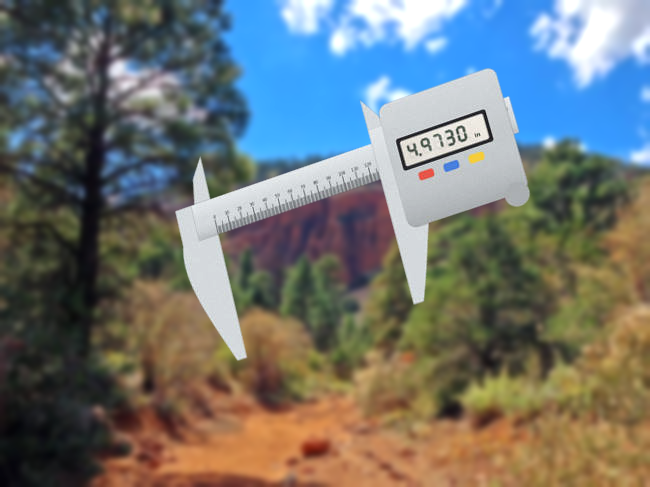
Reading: 4.9730 in
